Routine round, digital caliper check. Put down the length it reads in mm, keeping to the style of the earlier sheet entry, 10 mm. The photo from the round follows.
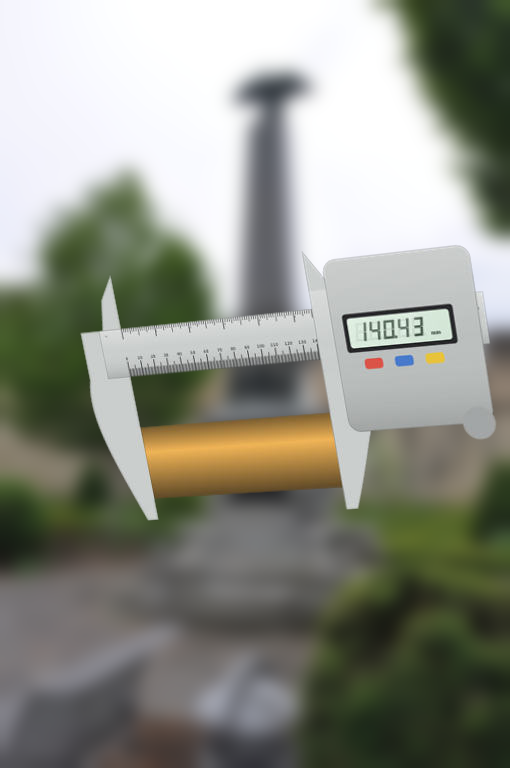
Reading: 140.43 mm
